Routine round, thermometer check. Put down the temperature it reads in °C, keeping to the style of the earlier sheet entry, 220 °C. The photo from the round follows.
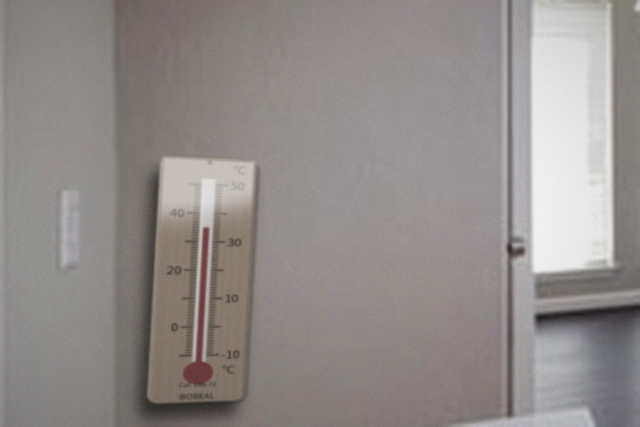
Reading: 35 °C
